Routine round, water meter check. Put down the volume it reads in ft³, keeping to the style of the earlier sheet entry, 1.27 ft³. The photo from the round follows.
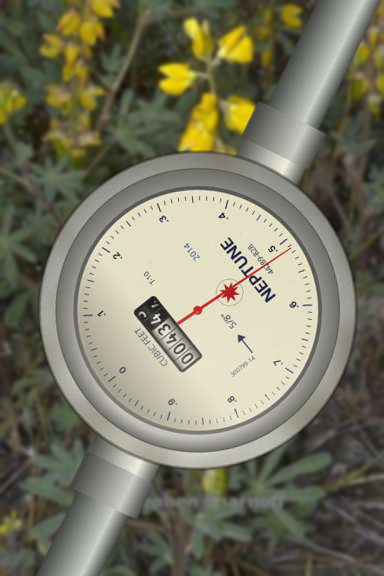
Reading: 4343.51 ft³
